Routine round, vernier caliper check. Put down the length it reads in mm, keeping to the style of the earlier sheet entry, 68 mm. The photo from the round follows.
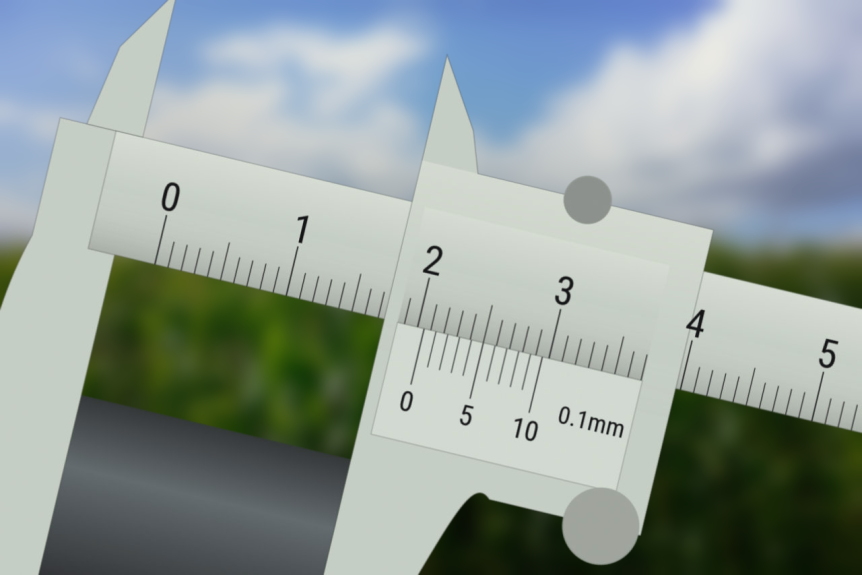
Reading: 20.5 mm
